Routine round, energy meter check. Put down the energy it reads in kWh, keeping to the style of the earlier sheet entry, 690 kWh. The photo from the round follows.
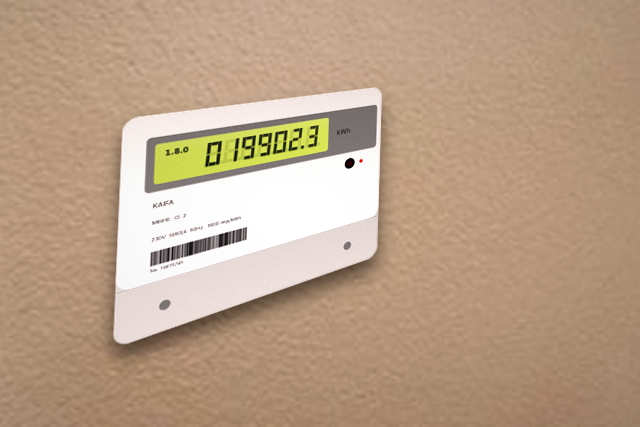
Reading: 19902.3 kWh
